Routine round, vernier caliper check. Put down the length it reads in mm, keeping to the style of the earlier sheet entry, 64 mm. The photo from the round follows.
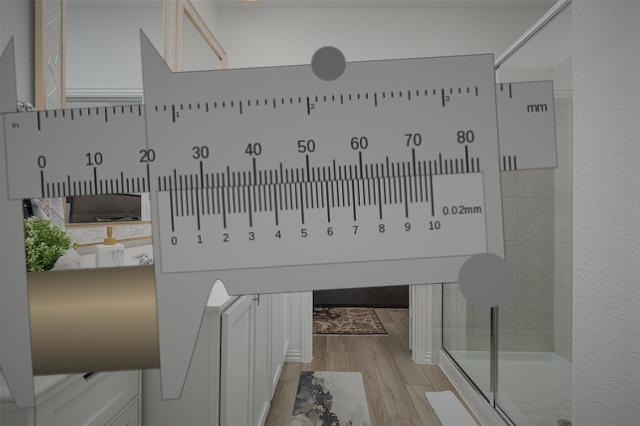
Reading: 24.0 mm
